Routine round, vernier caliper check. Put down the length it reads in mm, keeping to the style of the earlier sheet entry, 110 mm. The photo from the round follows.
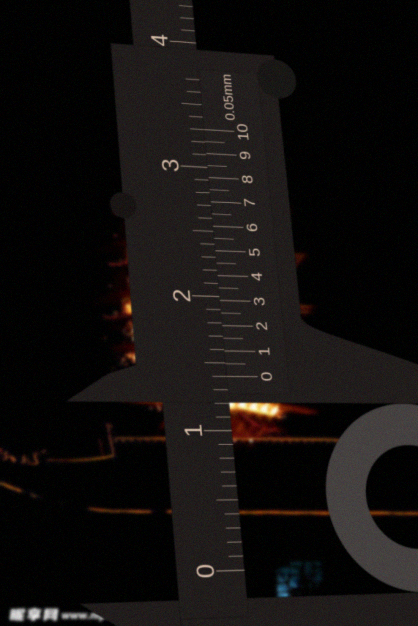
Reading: 14.0 mm
